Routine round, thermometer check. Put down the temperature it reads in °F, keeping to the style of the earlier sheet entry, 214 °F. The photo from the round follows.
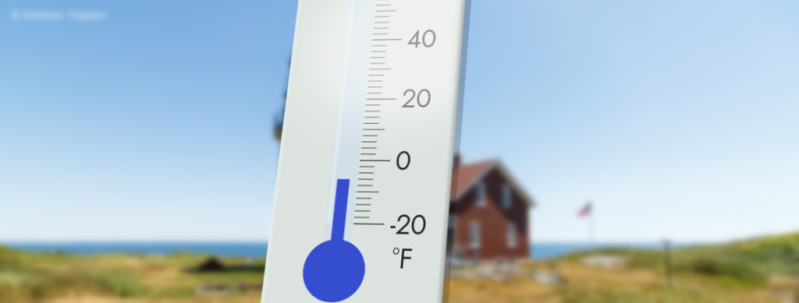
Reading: -6 °F
